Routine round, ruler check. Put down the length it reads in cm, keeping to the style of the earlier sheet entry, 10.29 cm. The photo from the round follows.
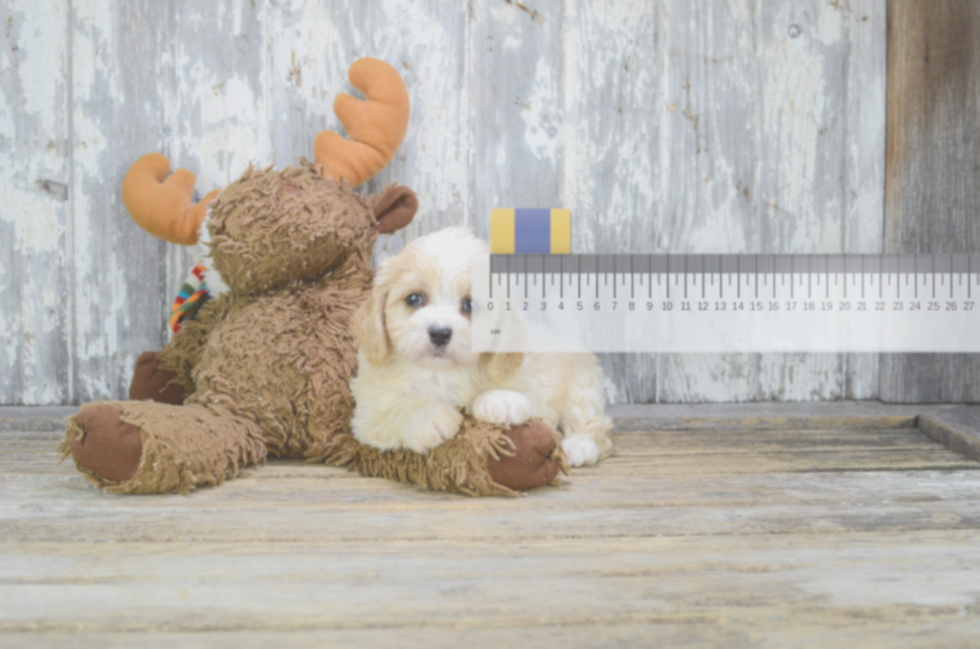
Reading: 4.5 cm
